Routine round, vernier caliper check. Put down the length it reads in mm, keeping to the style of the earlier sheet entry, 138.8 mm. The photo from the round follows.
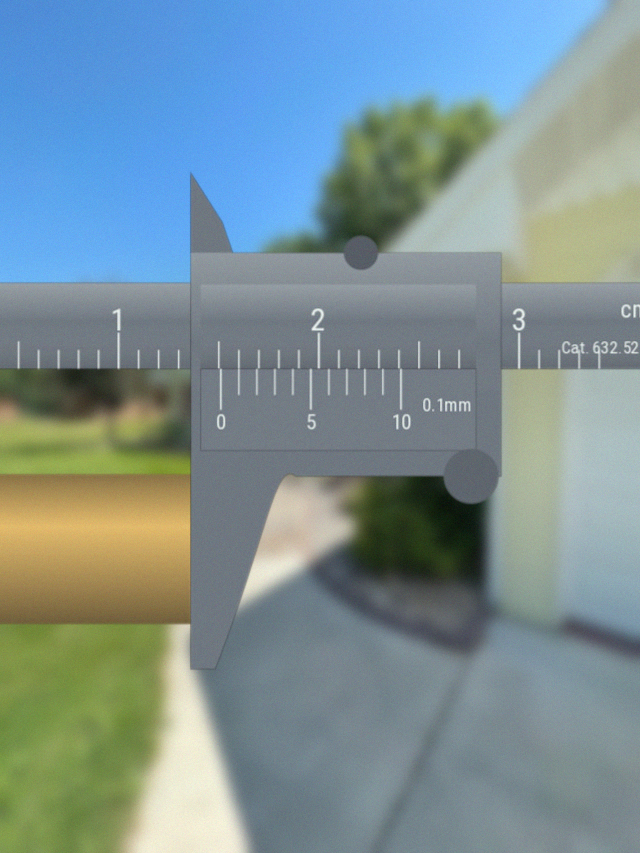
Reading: 15.1 mm
